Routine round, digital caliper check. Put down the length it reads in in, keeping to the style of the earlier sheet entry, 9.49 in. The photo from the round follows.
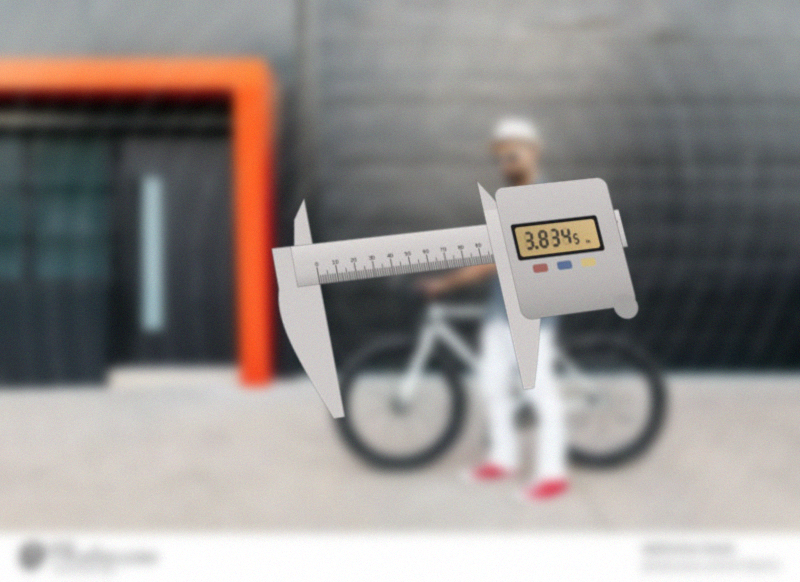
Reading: 3.8345 in
